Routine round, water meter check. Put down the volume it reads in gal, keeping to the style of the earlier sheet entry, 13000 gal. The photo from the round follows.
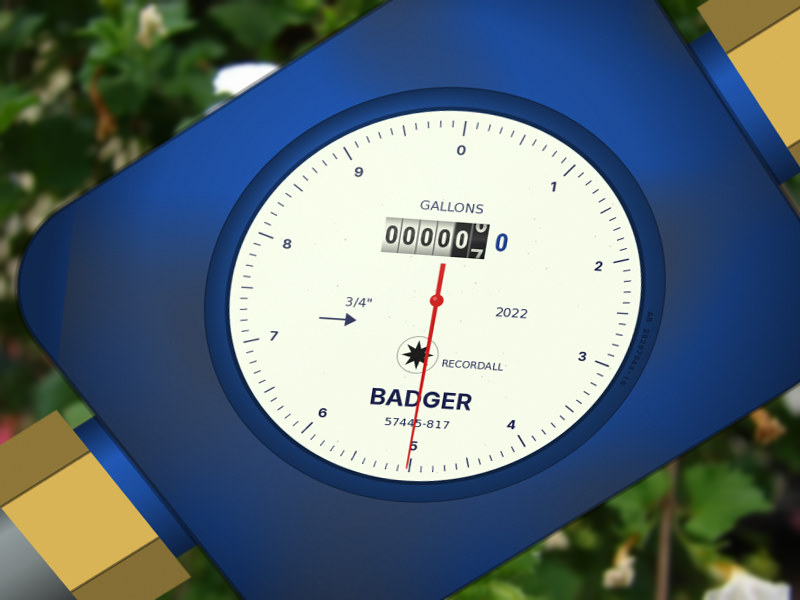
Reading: 65.0 gal
